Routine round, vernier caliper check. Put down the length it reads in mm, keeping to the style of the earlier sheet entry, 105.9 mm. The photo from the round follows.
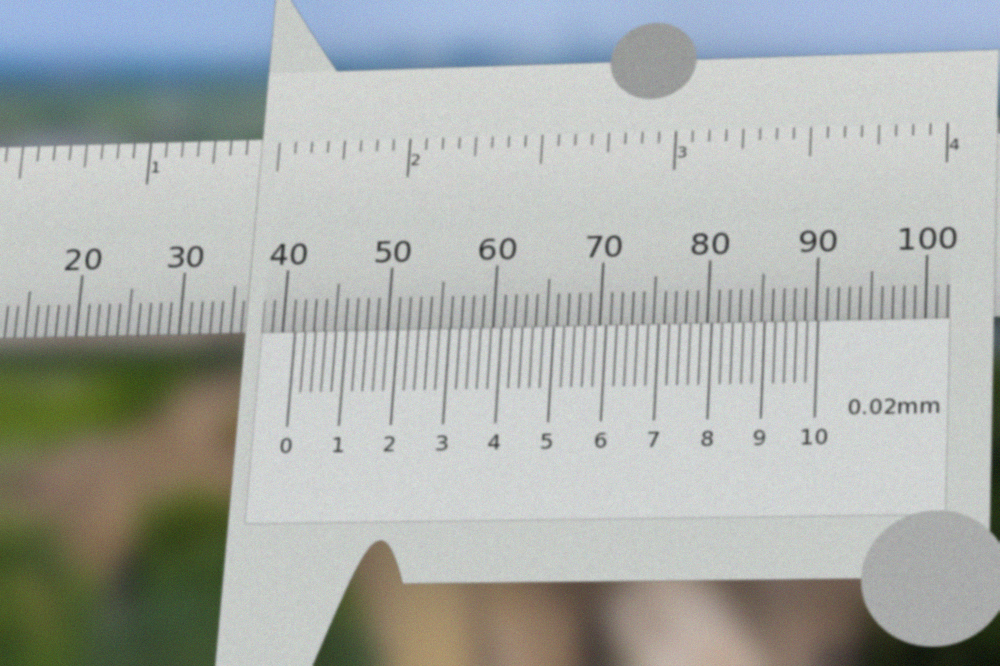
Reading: 41.2 mm
